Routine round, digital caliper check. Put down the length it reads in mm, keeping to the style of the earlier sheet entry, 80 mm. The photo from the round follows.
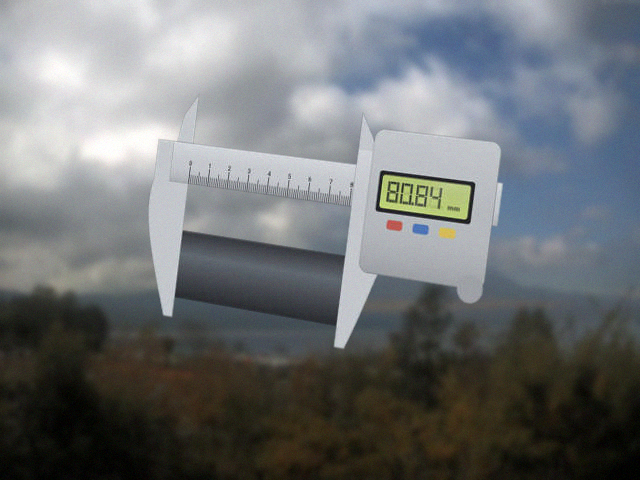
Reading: 80.84 mm
